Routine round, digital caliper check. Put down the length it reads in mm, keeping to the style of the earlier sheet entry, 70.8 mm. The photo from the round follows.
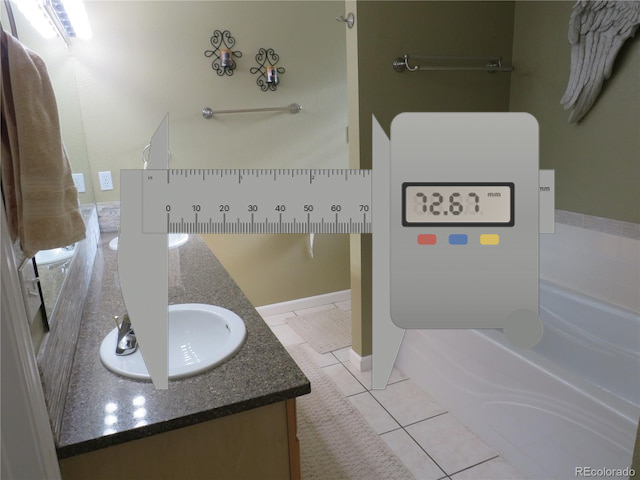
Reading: 72.67 mm
